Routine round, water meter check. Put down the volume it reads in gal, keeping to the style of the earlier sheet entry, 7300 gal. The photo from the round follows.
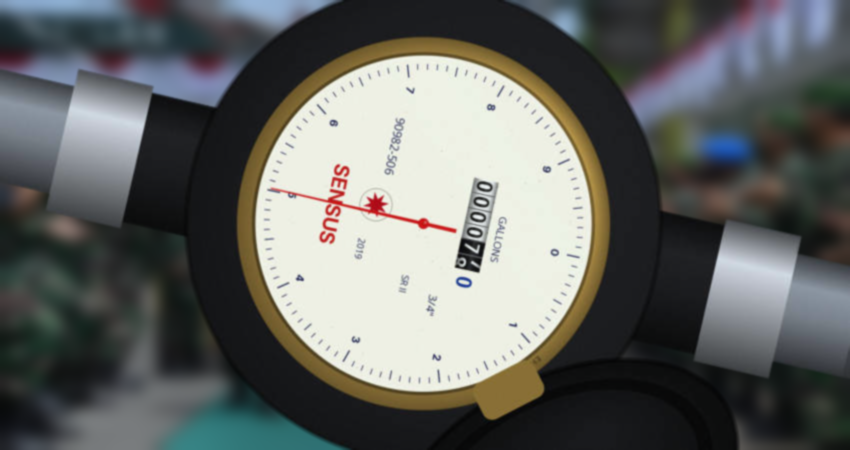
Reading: 775.0 gal
